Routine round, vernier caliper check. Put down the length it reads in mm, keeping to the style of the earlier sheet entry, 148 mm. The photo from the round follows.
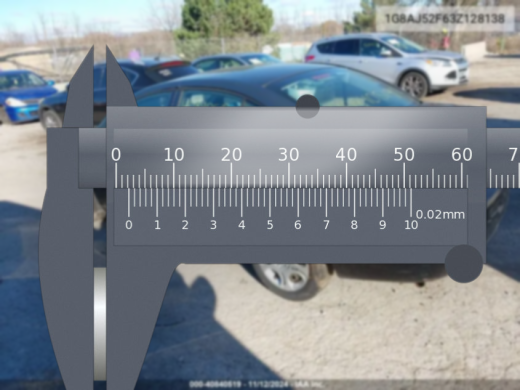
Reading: 2.2 mm
